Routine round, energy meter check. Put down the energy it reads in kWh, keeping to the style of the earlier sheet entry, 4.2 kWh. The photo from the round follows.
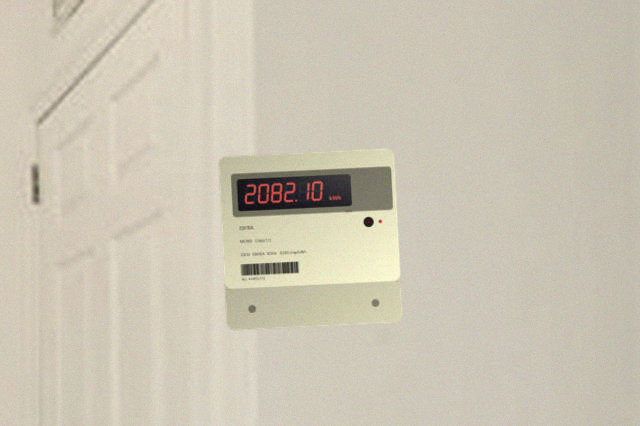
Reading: 2082.10 kWh
